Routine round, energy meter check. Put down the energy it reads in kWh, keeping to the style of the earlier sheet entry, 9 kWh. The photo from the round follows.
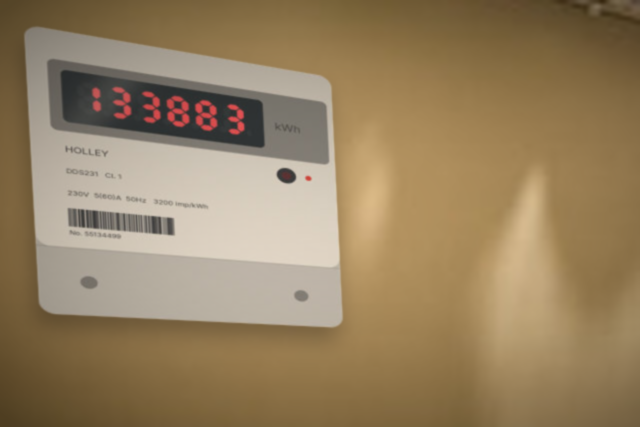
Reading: 133883 kWh
